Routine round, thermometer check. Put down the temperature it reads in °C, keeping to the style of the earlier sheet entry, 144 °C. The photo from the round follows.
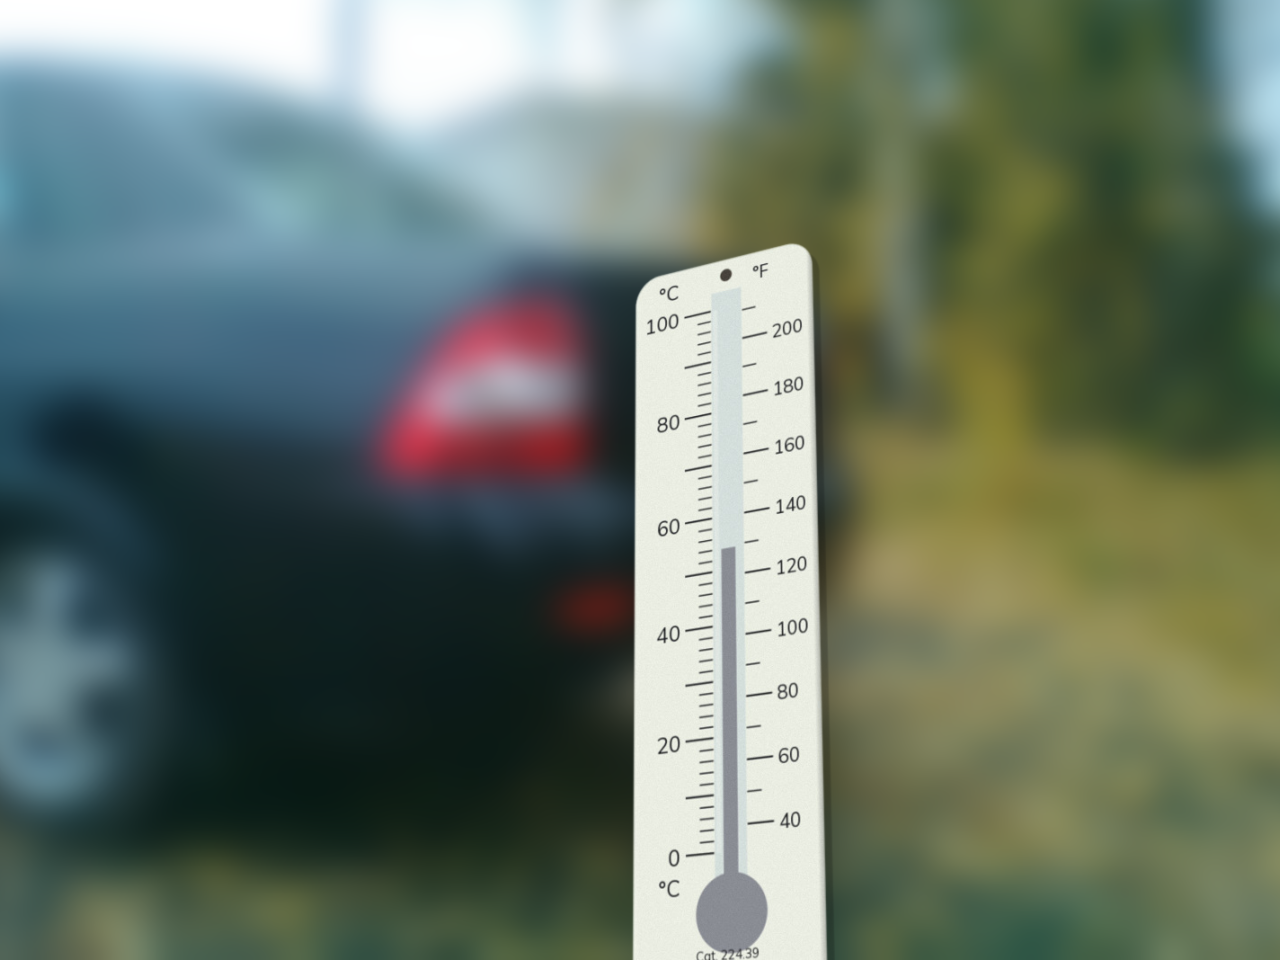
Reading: 54 °C
